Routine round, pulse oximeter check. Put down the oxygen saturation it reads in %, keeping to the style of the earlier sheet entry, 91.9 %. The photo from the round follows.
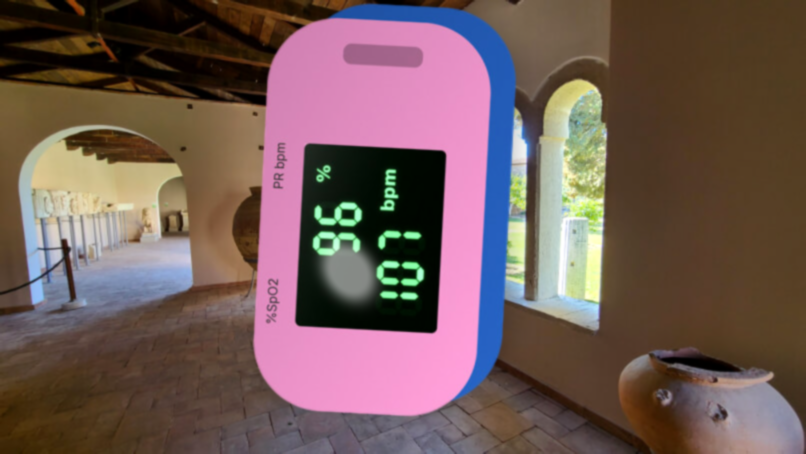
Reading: 96 %
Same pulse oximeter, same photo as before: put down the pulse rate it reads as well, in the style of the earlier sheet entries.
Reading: 107 bpm
